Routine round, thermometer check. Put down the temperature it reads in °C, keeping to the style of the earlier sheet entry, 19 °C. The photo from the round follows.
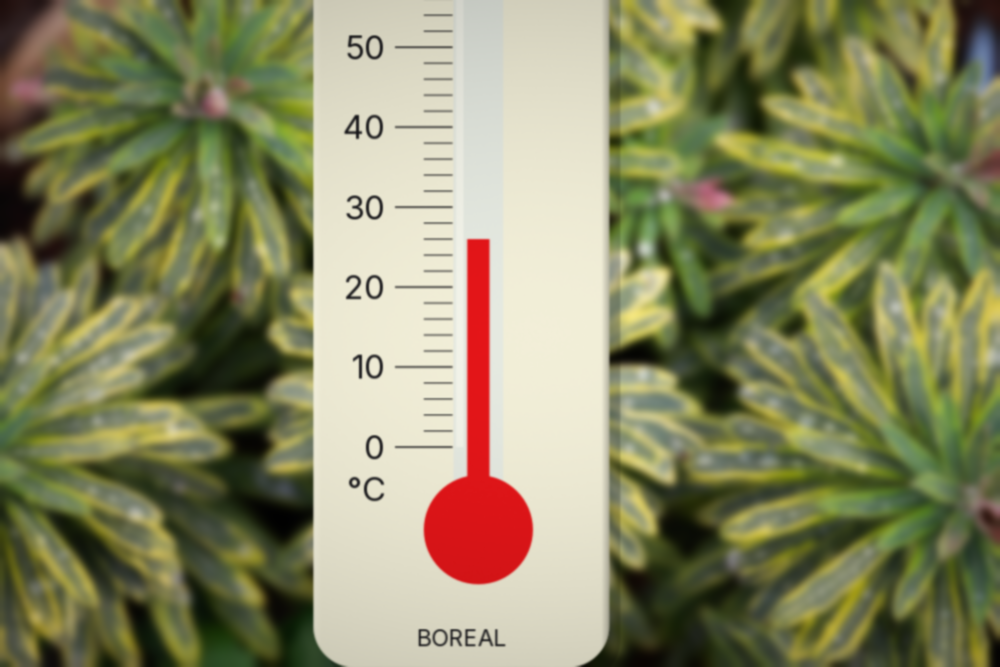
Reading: 26 °C
